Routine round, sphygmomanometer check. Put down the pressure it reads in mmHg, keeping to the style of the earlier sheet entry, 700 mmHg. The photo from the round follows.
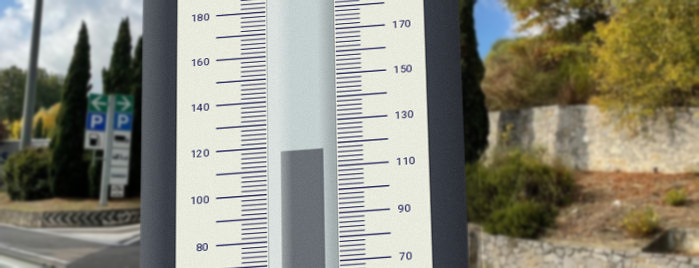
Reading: 118 mmHg
